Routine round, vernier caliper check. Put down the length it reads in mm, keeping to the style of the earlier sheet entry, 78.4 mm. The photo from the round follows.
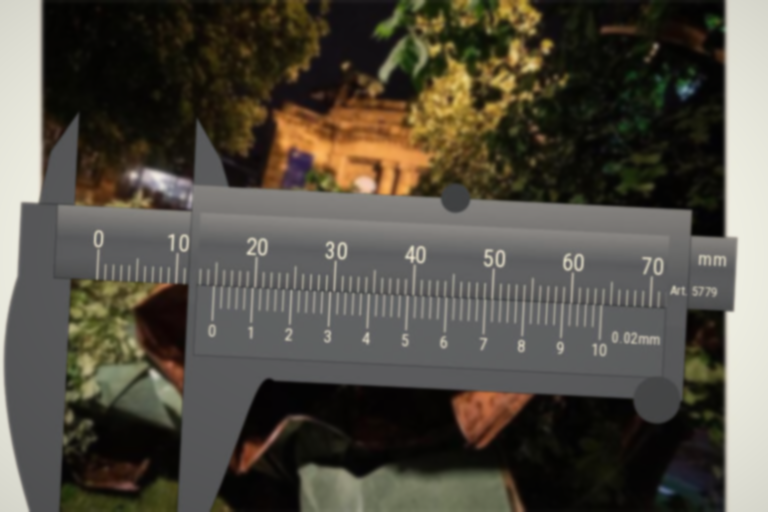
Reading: 14.8 mm
